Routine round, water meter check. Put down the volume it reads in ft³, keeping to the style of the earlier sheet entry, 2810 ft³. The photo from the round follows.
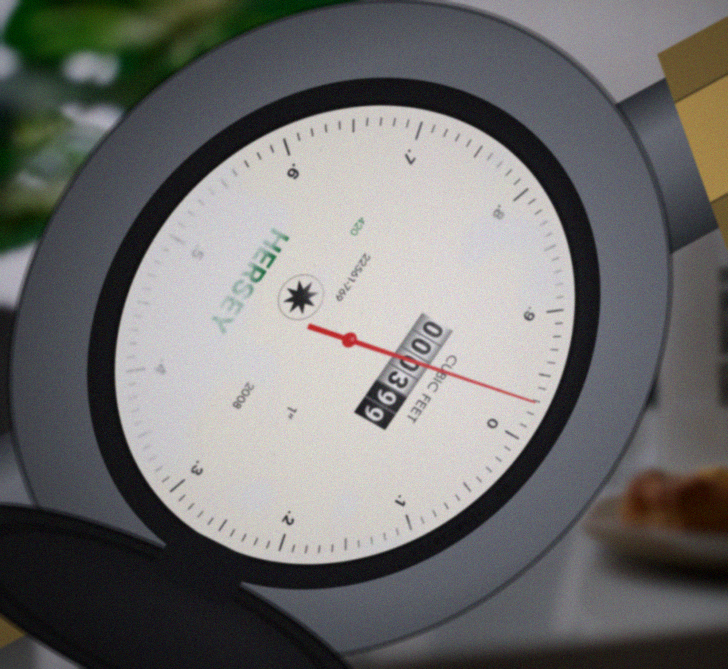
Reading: 398.97 ft³
